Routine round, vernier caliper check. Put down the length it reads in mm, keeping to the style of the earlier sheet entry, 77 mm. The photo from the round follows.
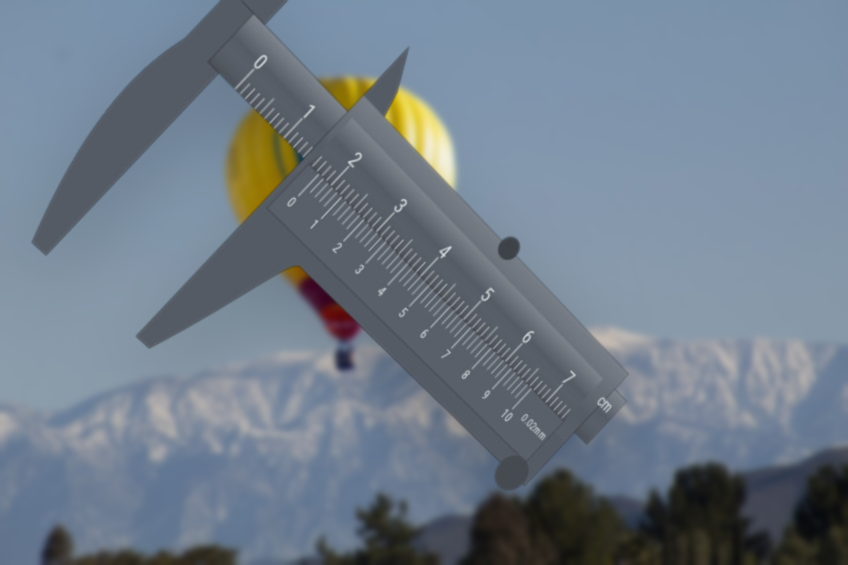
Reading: 17.5 mm
